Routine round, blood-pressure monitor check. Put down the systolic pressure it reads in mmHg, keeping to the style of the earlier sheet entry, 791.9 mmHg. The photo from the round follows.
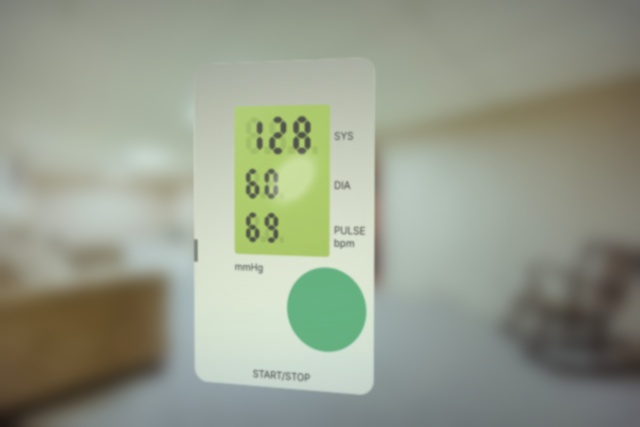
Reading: 128 mmHg
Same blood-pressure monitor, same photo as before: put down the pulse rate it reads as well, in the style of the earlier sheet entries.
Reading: 69 bpm
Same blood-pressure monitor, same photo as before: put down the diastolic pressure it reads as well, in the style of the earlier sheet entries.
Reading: 60 mmHg
